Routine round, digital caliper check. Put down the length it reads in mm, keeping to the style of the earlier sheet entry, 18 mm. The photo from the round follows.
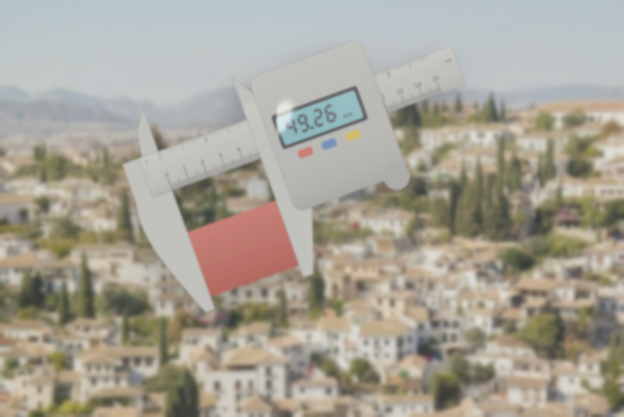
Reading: 49.26 mm
